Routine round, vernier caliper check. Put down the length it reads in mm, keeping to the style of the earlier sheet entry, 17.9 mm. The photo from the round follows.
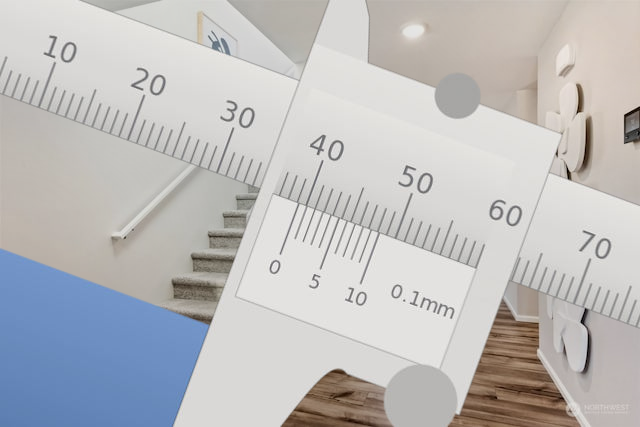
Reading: 39.2 mm
